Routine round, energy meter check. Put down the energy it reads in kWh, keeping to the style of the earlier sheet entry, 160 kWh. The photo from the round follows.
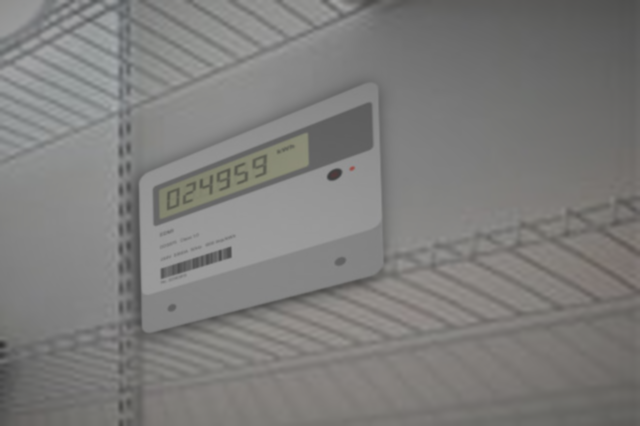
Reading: 24959 kWh
